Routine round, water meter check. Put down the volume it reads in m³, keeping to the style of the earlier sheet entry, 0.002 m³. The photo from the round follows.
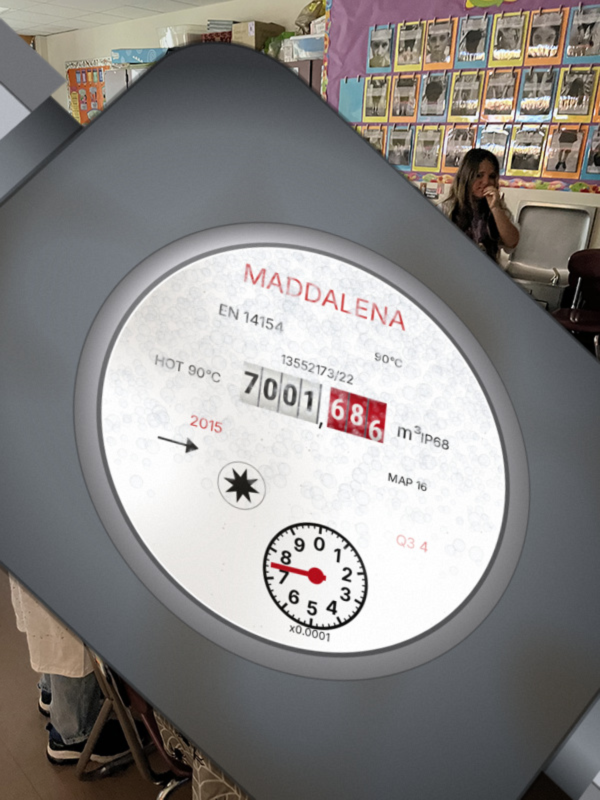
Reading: 7001.6857 m³
